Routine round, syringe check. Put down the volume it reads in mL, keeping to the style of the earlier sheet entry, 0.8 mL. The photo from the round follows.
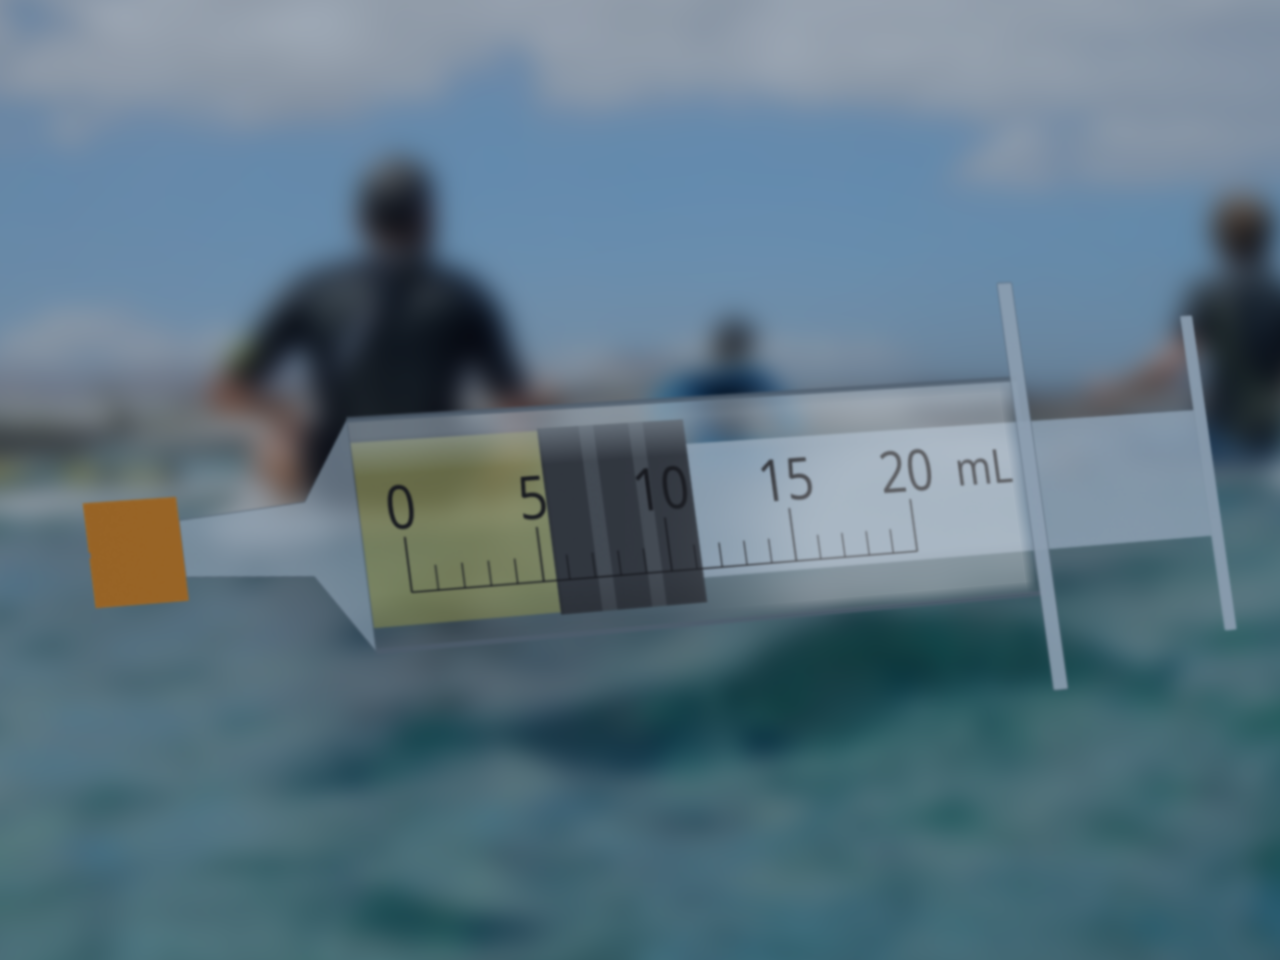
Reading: 5.5 mL
